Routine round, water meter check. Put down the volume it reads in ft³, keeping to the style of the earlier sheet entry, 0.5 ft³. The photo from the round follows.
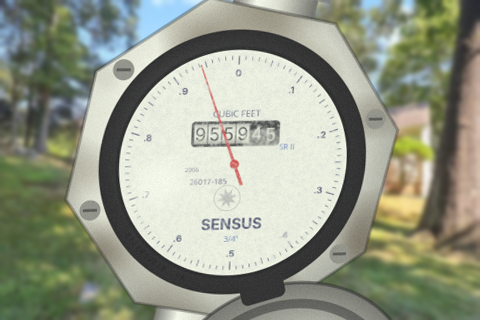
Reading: 955944.94 ft³
